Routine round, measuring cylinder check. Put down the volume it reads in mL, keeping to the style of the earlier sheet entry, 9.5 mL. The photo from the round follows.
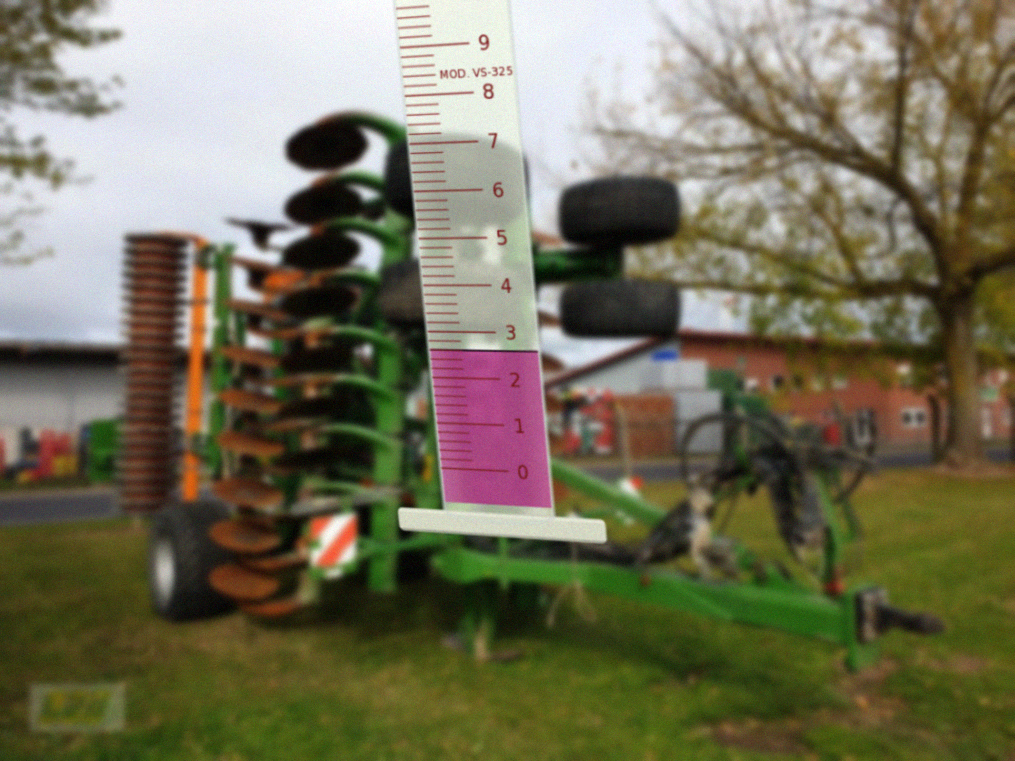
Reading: 2.6 mL
